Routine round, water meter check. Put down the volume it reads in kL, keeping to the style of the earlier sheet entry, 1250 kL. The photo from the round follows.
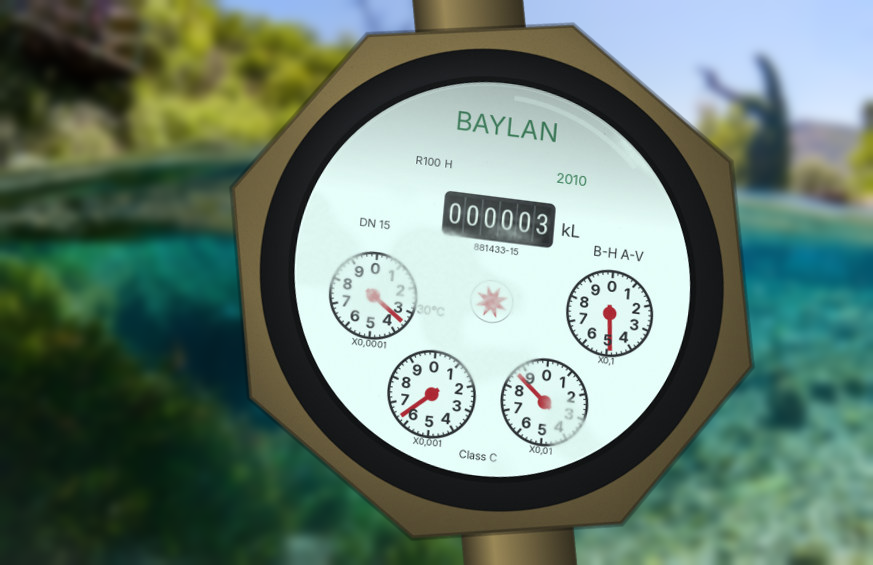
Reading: 3.4863 kL
